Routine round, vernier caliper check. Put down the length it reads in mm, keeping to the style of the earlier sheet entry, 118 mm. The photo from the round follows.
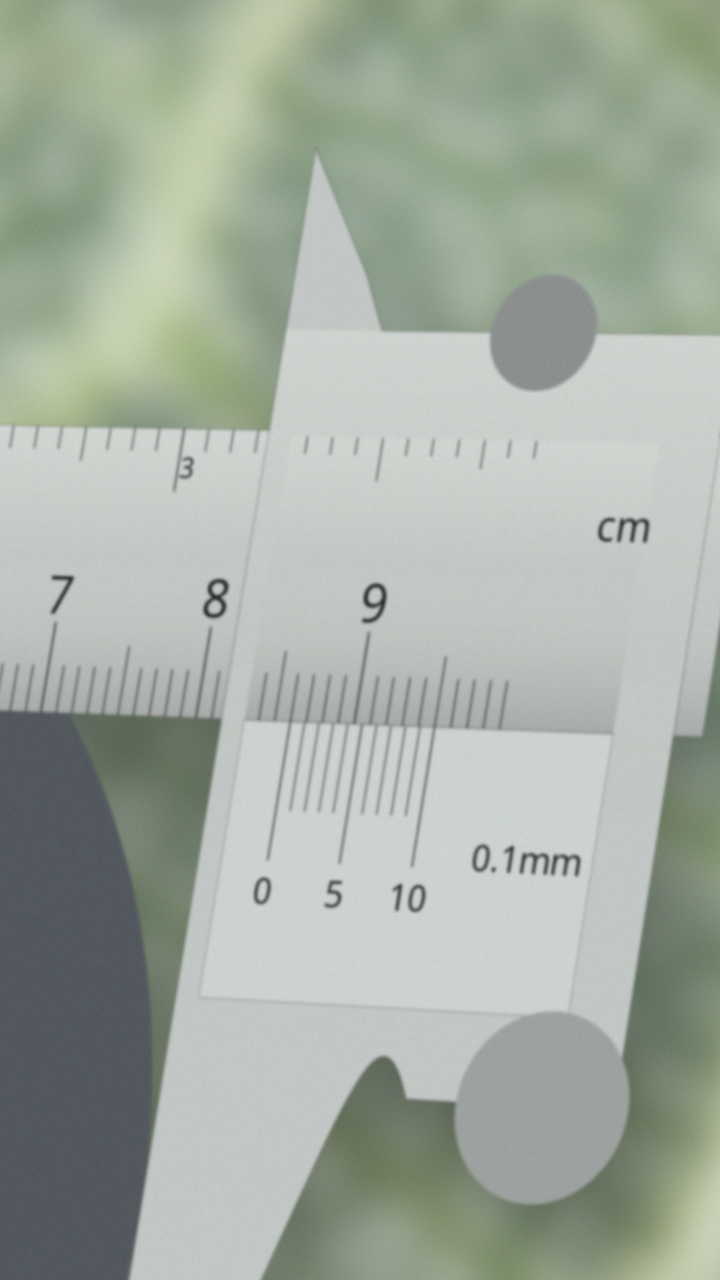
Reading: 86.0 mm
